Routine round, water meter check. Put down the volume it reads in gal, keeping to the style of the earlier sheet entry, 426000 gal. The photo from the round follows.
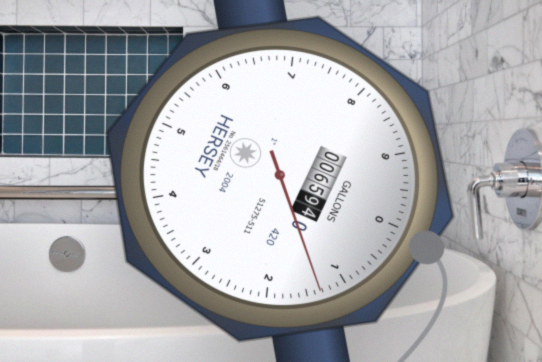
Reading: 65941.3 gal
